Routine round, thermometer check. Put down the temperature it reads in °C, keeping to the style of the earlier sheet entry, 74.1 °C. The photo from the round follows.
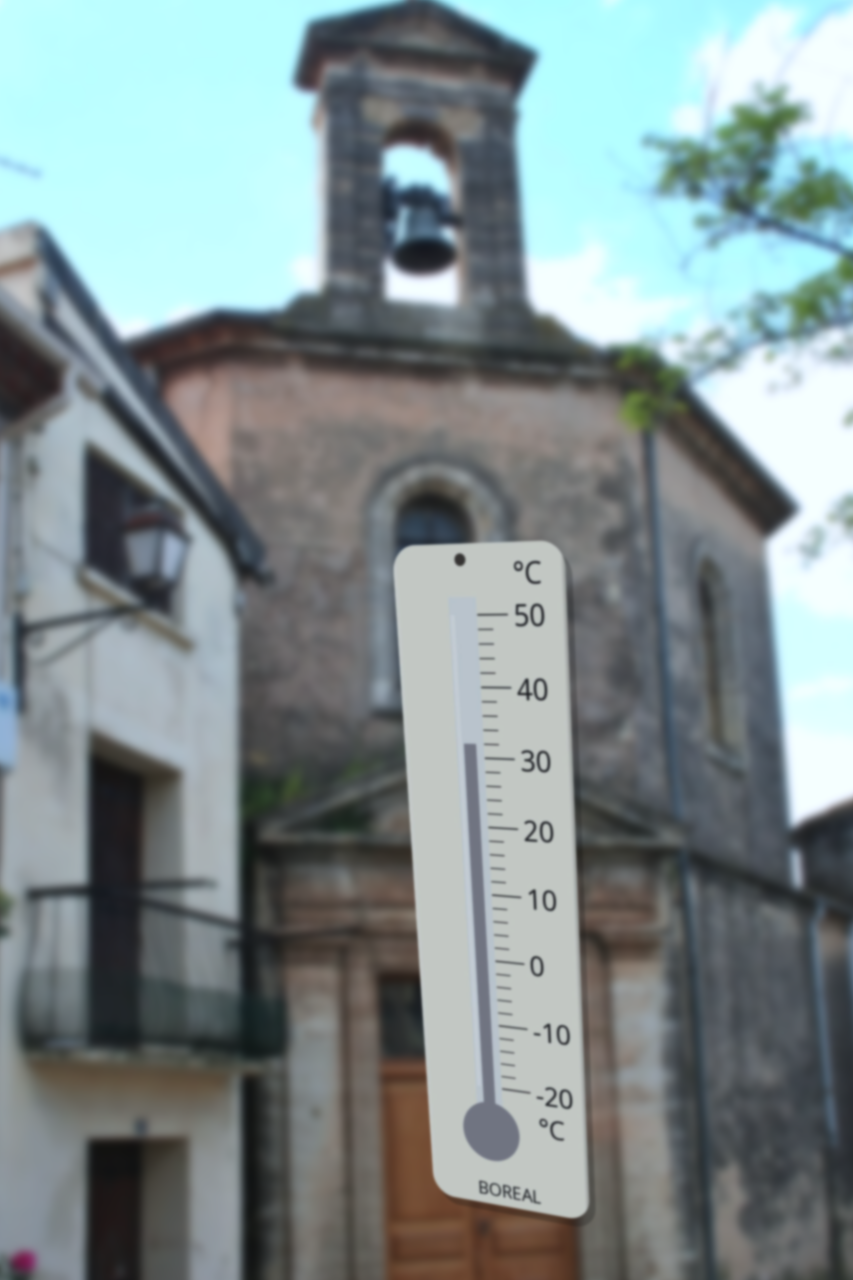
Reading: 32 °C
